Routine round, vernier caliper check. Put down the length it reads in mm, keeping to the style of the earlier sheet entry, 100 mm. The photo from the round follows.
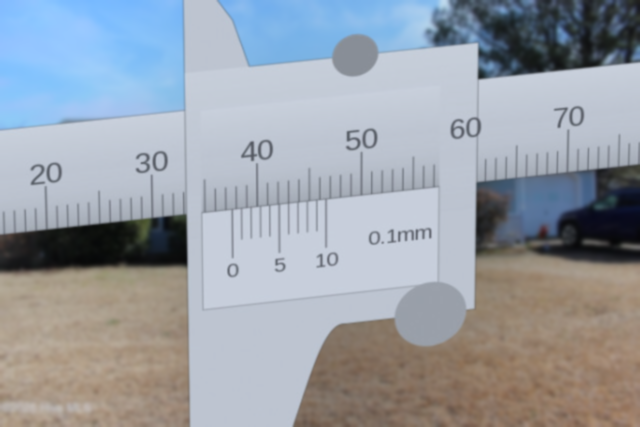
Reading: 37.6 mm
